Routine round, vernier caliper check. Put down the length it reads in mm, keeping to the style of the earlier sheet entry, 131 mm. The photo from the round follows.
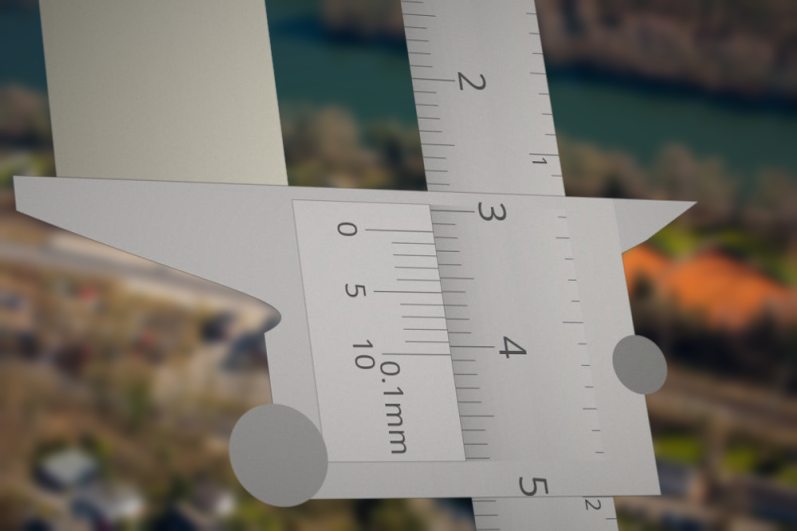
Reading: 31.6 mm
